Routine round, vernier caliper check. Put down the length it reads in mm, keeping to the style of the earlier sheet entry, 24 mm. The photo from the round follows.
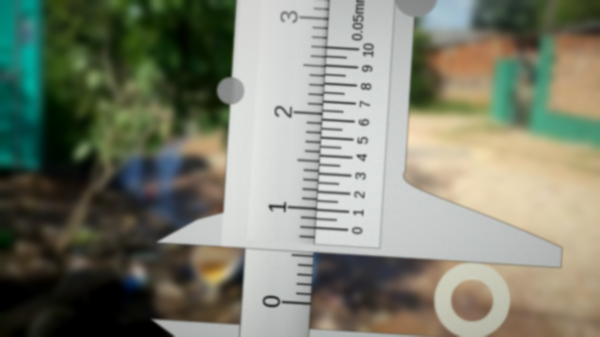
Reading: 8.0 mm
